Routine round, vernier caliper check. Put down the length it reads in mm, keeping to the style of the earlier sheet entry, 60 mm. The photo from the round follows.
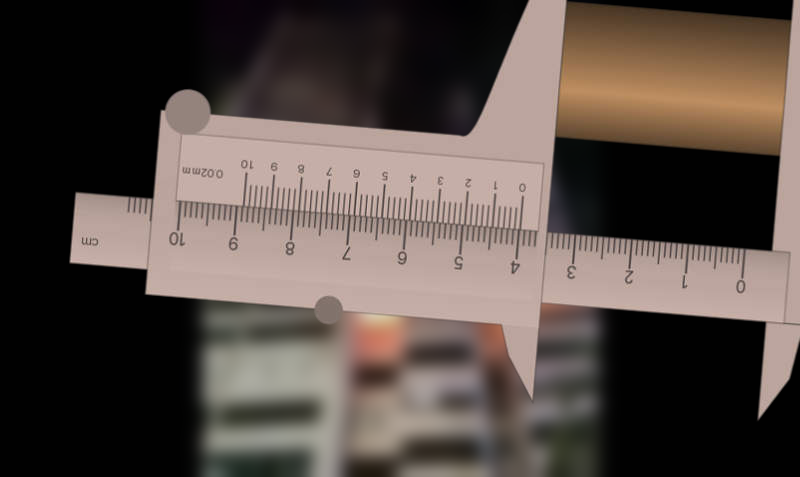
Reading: 39.8 mm
